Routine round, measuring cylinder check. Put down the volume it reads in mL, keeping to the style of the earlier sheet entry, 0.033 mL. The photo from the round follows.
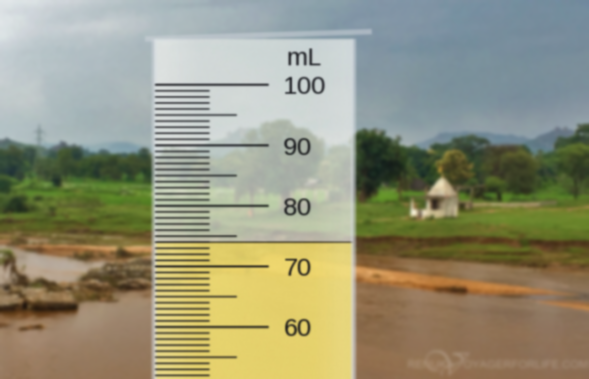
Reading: 74 mL
